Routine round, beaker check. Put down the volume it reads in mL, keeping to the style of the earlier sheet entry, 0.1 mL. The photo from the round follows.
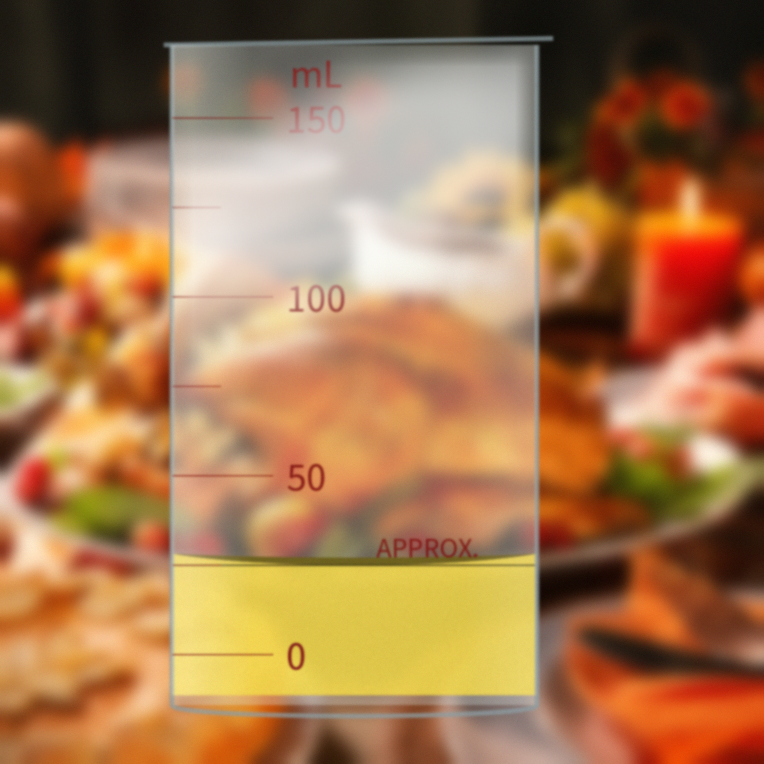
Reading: 25 mL
